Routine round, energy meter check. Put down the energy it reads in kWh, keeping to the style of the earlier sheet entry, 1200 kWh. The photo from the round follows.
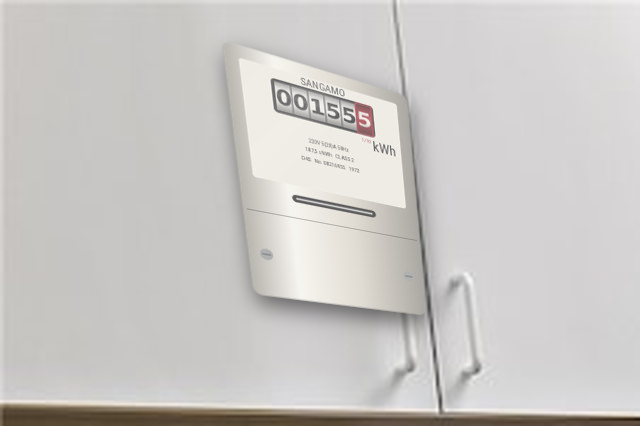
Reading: 155.5 kWh
